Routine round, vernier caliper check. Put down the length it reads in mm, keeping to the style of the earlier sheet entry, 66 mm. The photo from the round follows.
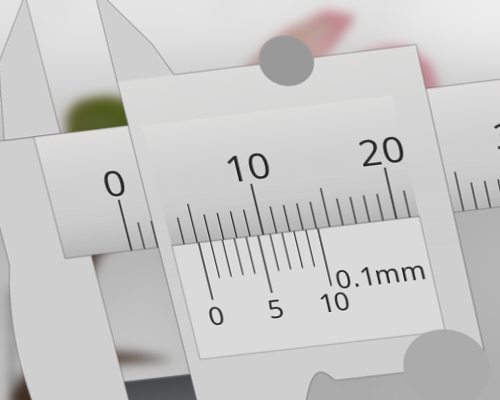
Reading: 5.1 mm
